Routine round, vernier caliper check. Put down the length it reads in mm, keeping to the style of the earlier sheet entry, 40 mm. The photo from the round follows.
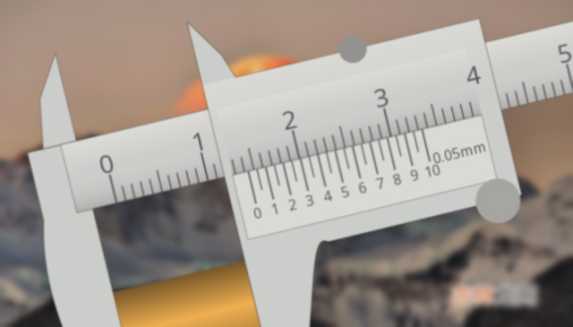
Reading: 14.4 mm
